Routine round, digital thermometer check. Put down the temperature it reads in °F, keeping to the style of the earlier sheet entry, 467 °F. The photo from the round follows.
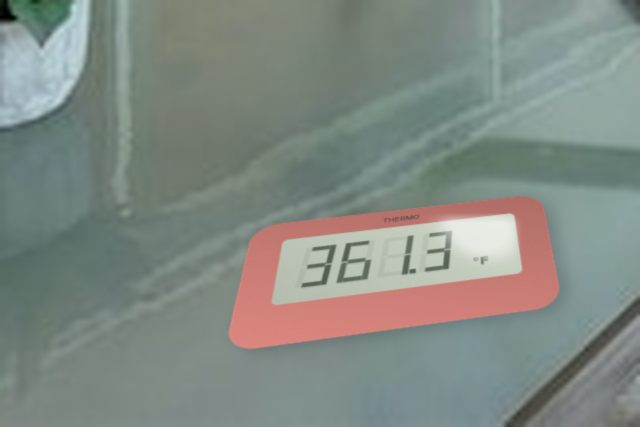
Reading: 361.3 °F
